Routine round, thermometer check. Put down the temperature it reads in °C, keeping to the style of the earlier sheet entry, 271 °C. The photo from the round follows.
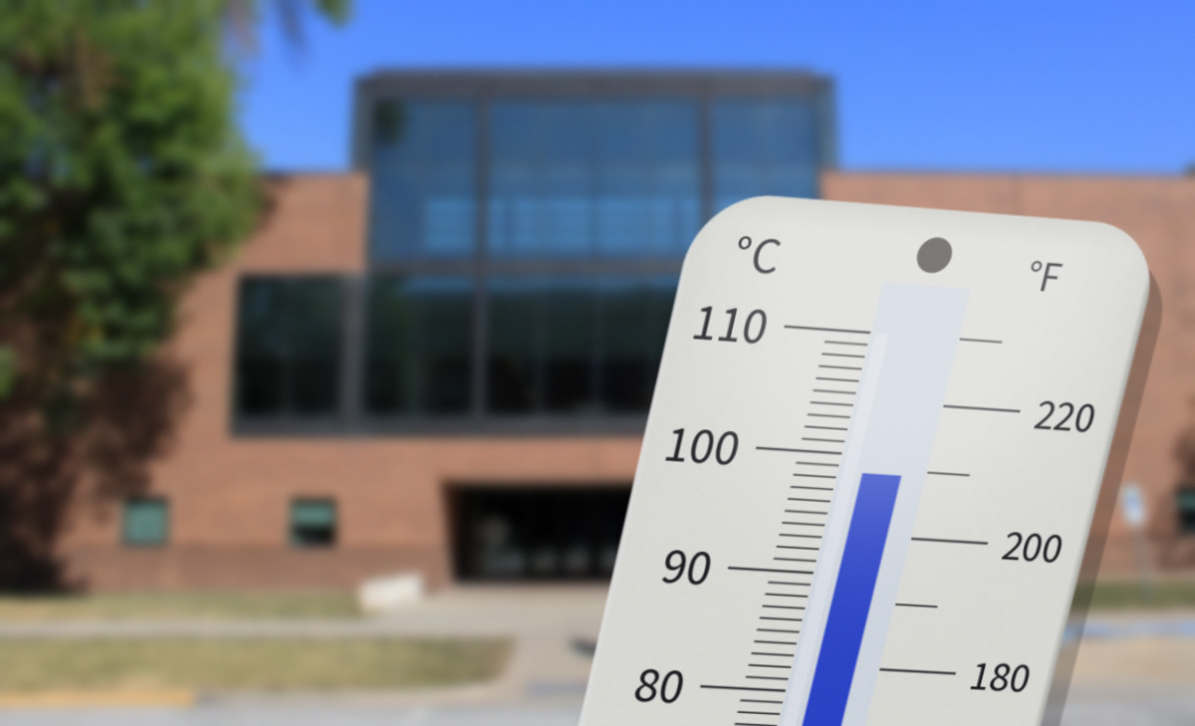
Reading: 98.5 °C
